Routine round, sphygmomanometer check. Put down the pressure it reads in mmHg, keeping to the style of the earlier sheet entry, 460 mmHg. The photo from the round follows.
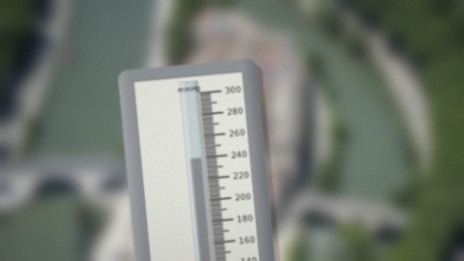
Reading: 240 mmHg
